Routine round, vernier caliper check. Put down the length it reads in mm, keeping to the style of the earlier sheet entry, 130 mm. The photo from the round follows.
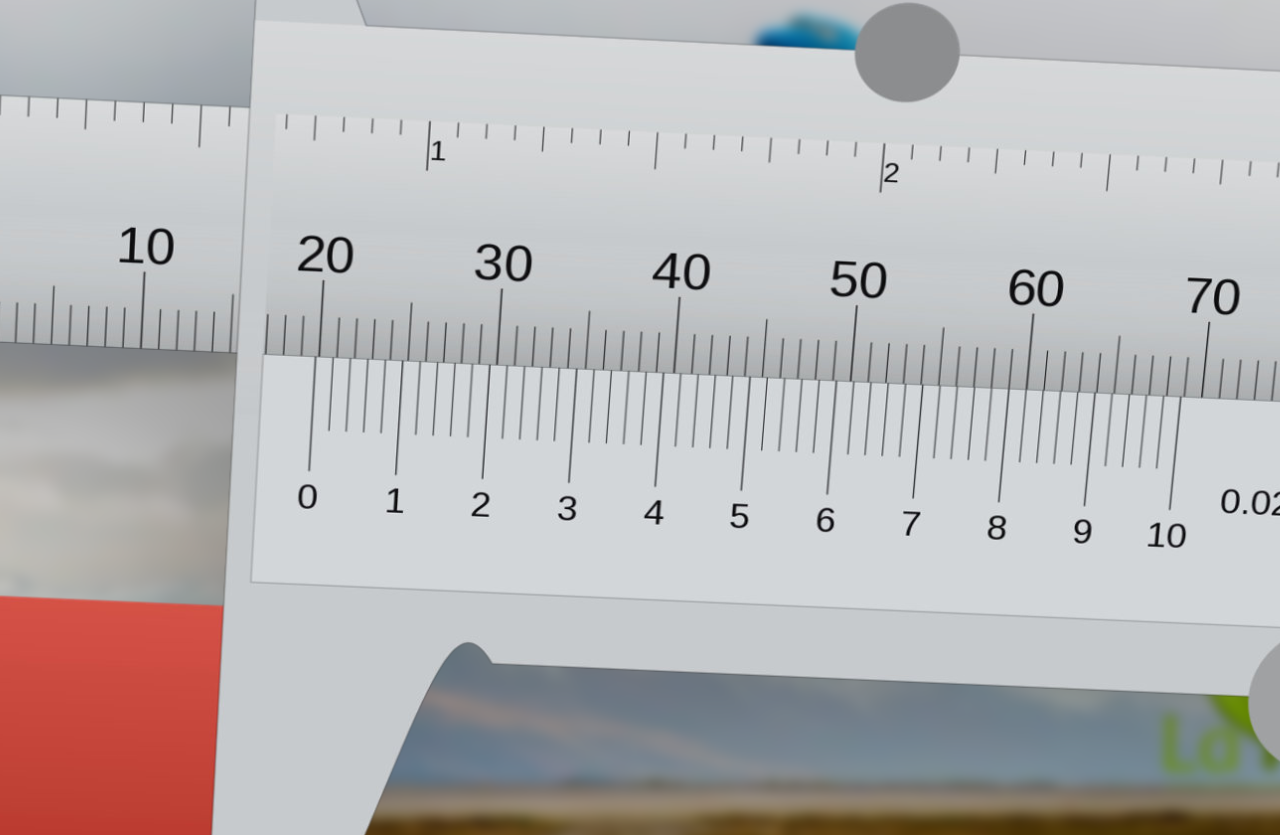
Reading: 19.8 mm
